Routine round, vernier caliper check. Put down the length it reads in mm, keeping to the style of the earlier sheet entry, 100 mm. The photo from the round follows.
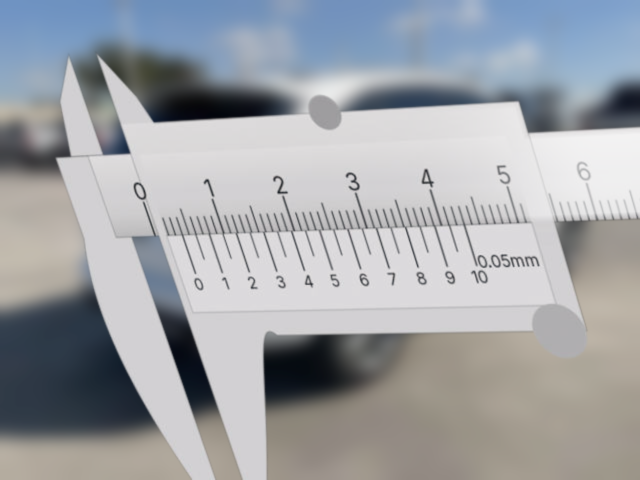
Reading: 4.0 mm
